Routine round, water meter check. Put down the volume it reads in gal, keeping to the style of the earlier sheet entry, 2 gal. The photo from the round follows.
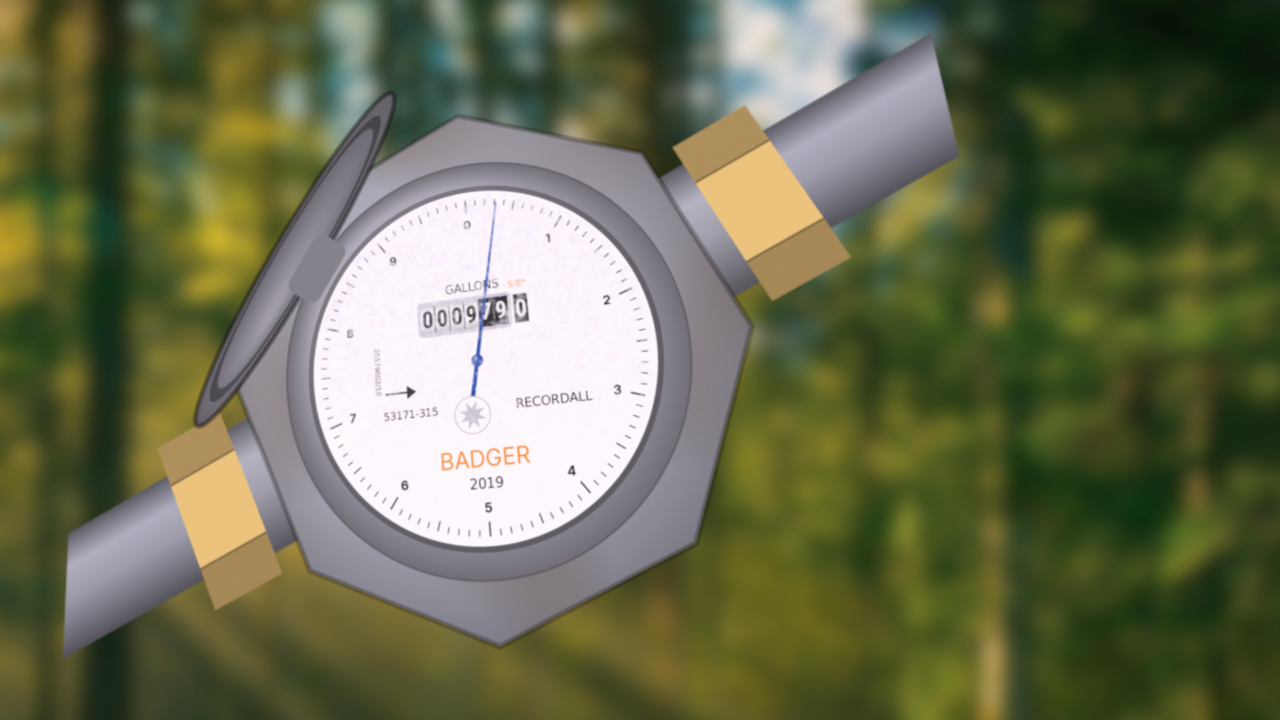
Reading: 9790.3 gal
